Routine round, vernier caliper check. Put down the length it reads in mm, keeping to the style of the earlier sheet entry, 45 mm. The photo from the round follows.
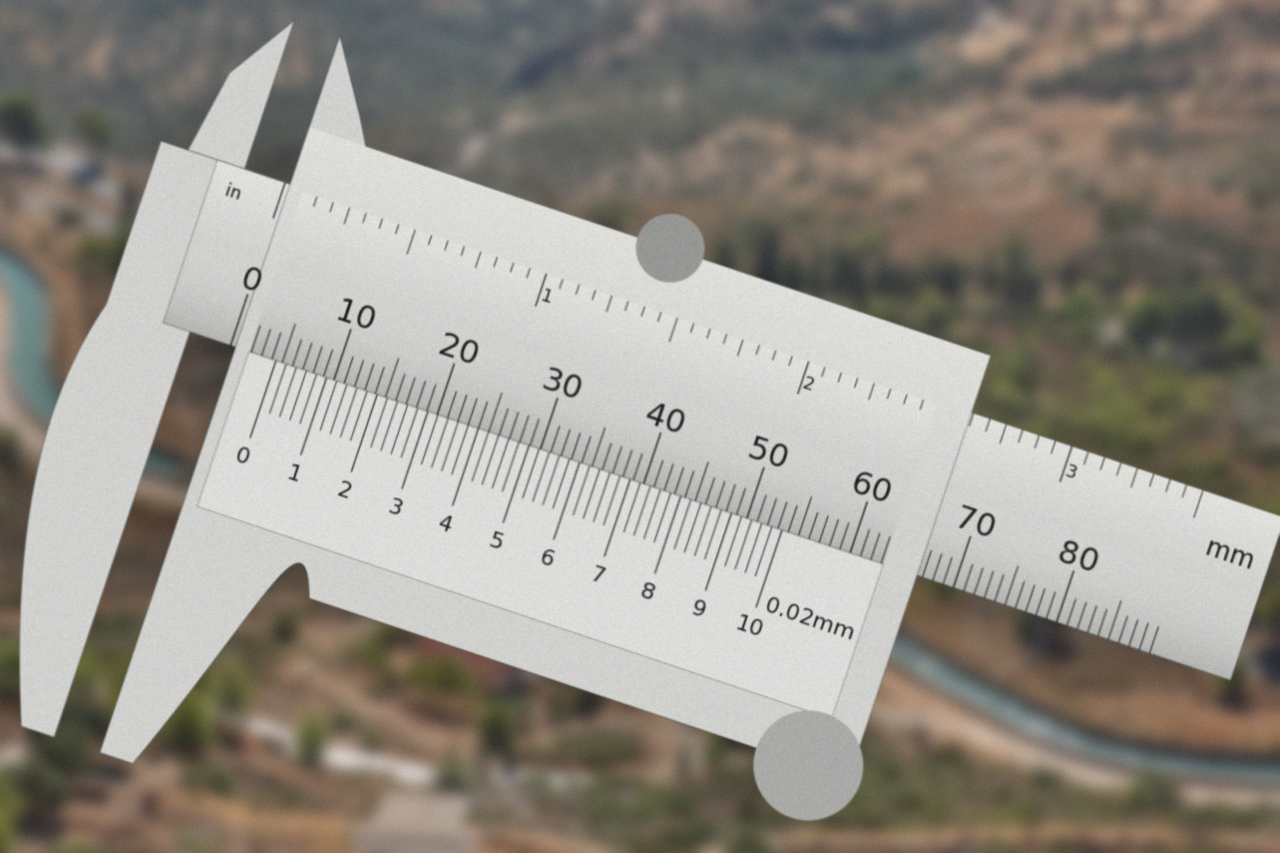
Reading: 4.4 mm
